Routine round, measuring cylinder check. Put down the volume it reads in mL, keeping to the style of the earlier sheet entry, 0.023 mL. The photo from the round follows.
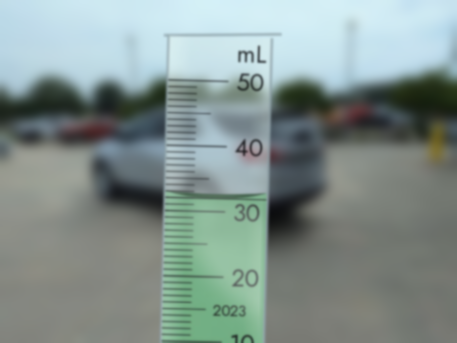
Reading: 32 mL
